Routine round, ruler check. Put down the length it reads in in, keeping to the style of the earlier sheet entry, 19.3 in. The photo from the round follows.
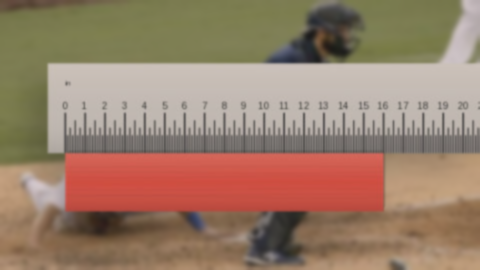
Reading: 16 in
